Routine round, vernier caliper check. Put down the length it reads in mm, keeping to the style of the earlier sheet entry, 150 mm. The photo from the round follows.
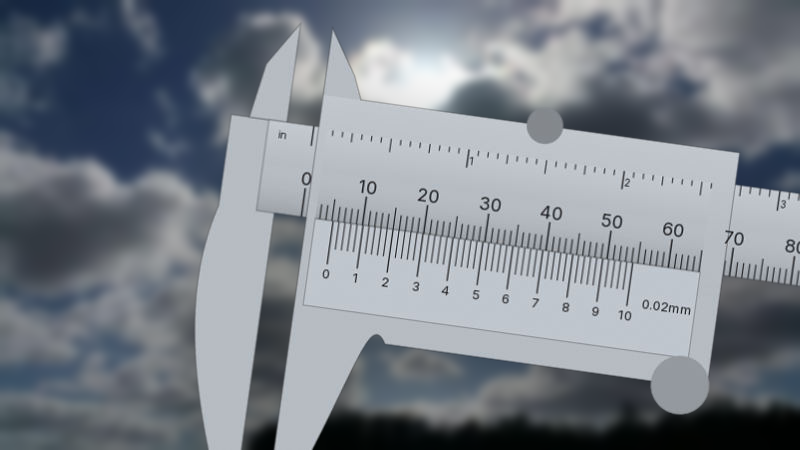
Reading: 5.2 mm
